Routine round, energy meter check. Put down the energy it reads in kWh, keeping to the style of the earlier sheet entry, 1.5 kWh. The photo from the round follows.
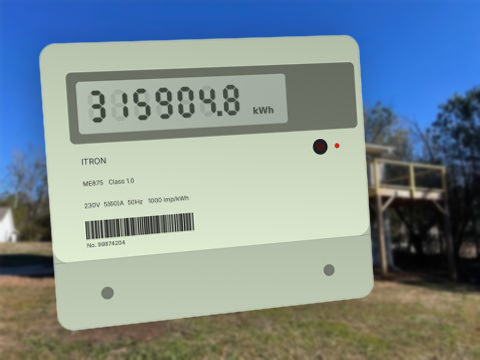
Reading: 315904.8 kWh
